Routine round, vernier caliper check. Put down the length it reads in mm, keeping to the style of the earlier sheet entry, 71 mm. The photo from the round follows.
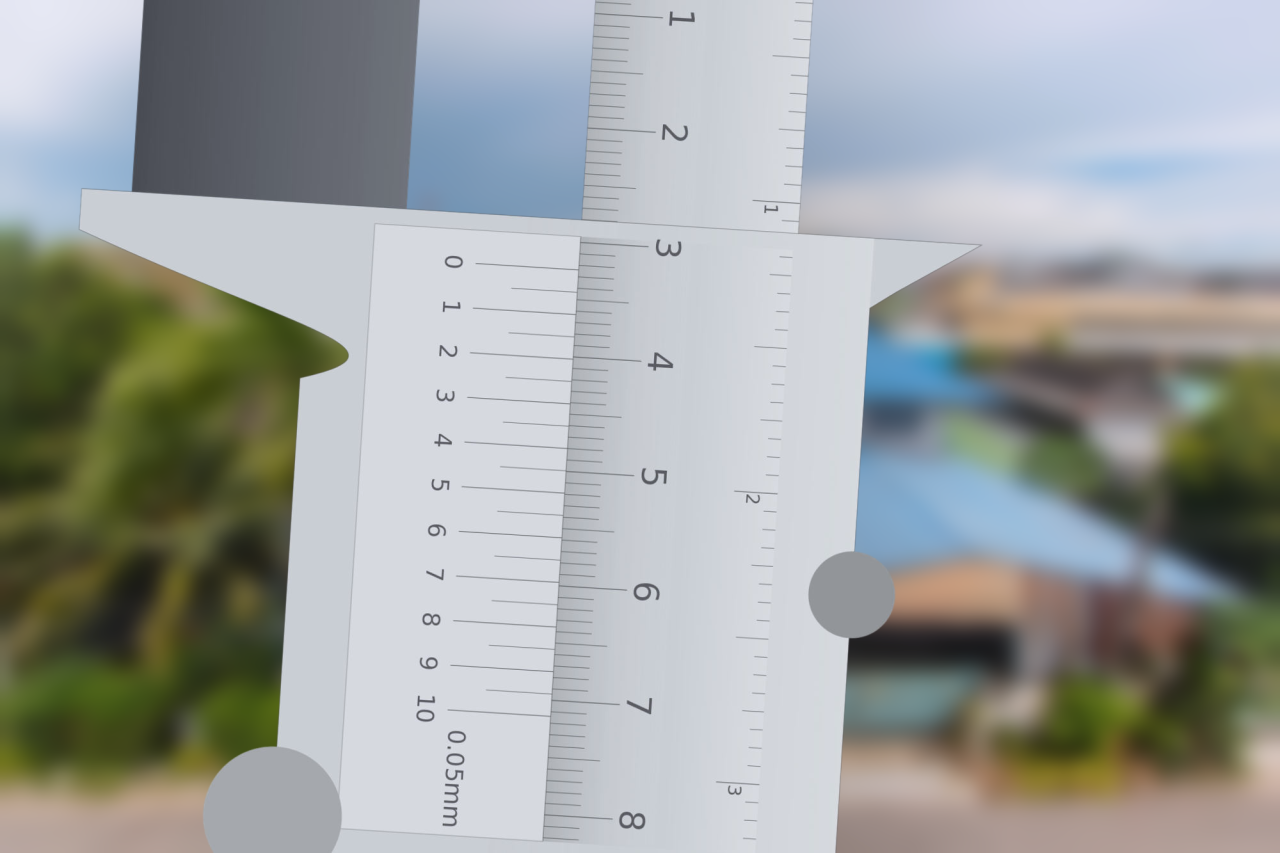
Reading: 32.4 mm
